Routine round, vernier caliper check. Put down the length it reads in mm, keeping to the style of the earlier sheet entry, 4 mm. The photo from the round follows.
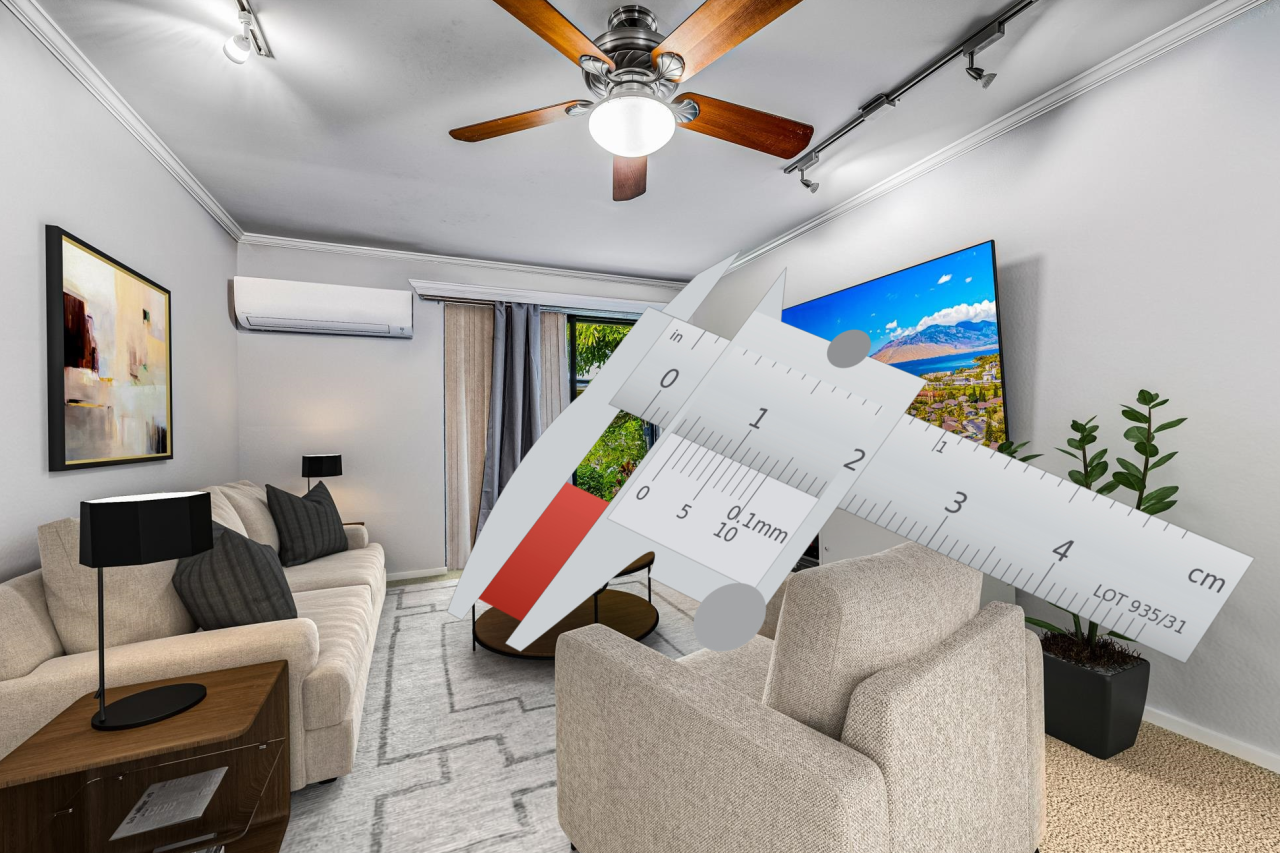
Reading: 5.0 mm
